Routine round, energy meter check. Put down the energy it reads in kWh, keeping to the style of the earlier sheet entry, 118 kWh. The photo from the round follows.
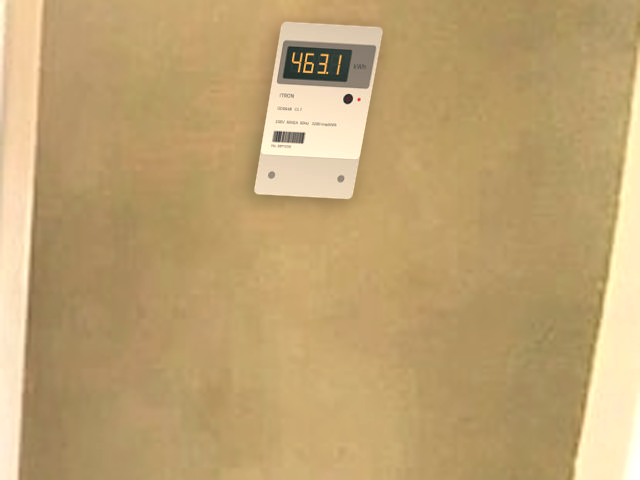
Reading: 463.1 kWh
